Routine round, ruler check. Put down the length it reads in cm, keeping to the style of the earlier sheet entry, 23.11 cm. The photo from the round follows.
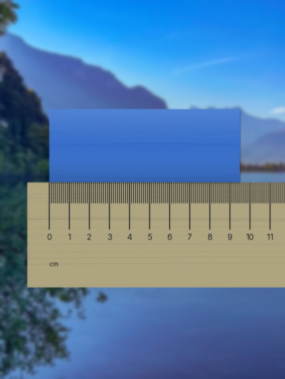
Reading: 9.5 cm
